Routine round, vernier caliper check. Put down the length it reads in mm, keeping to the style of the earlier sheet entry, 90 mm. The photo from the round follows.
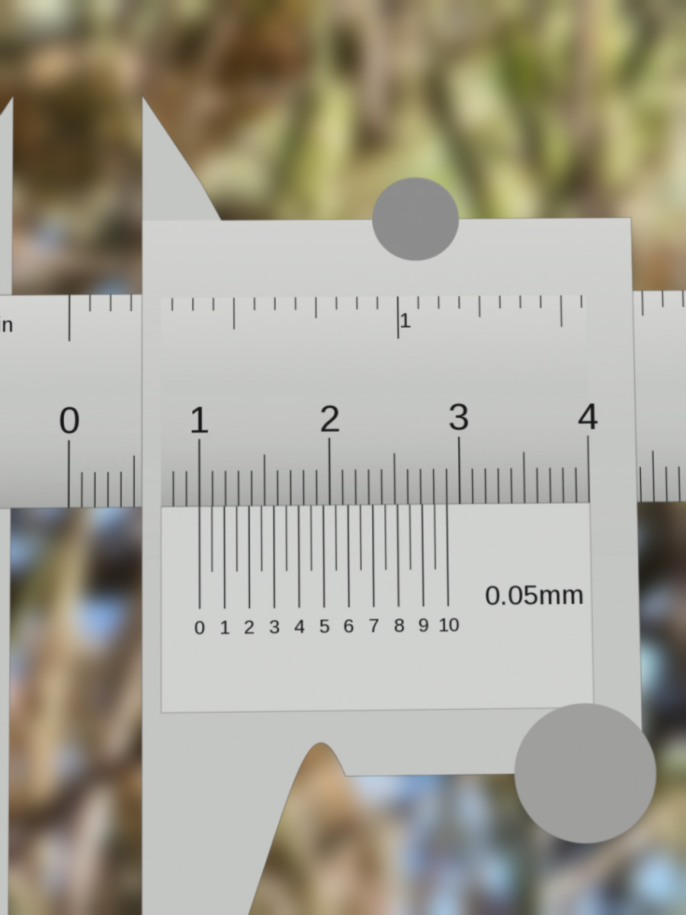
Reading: 10.0 mm
